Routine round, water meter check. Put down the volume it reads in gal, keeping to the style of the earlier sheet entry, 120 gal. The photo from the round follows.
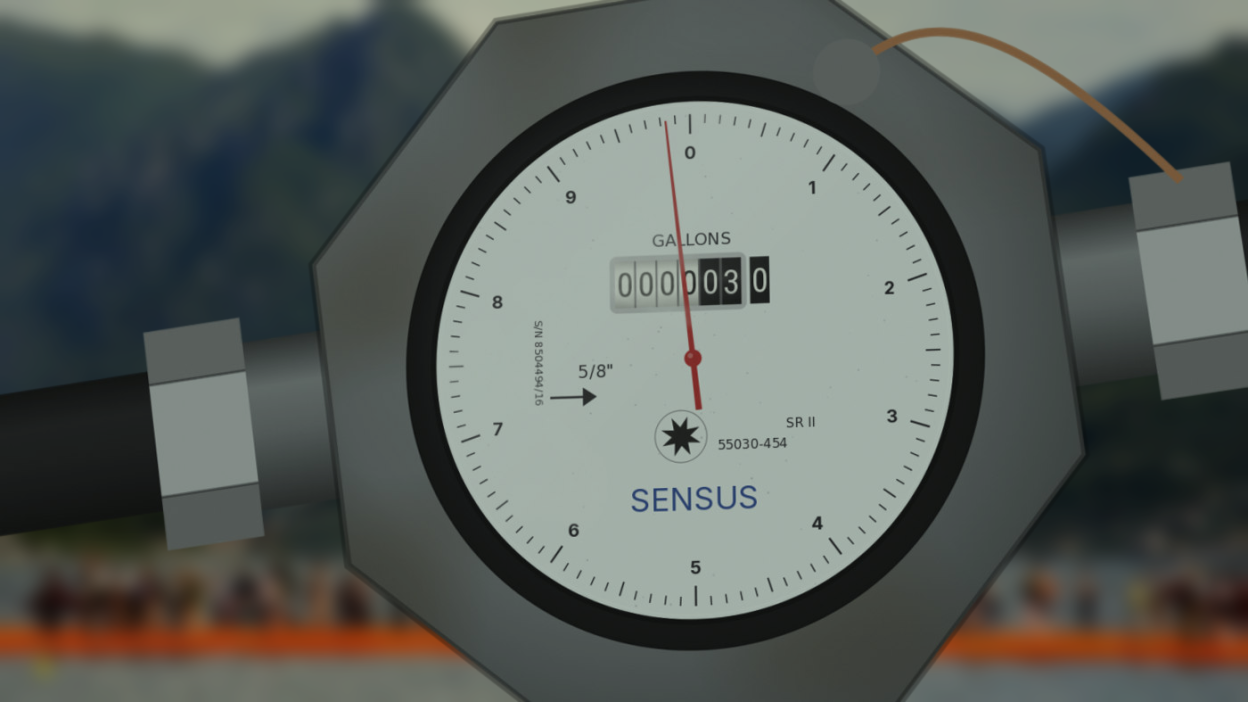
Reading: 29.8 gal
